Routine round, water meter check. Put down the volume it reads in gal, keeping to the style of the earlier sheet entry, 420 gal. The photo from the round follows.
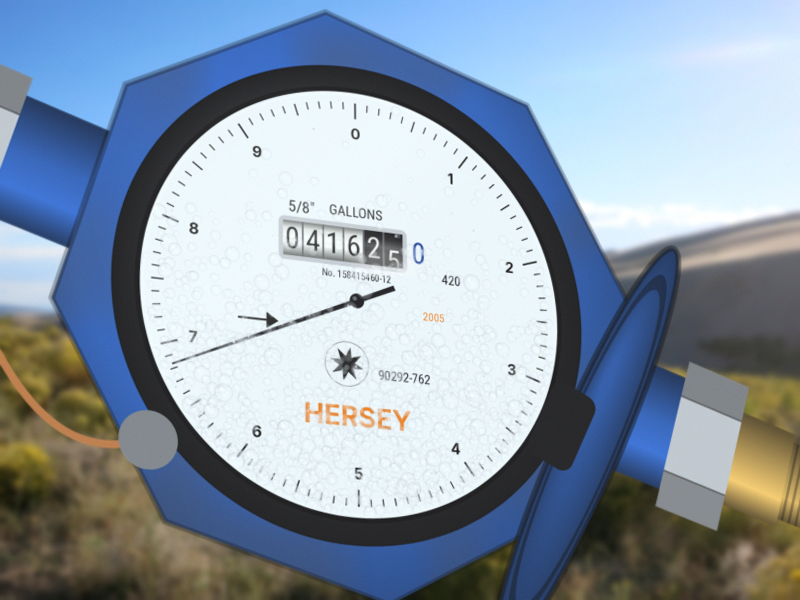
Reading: 416246.8 gal
